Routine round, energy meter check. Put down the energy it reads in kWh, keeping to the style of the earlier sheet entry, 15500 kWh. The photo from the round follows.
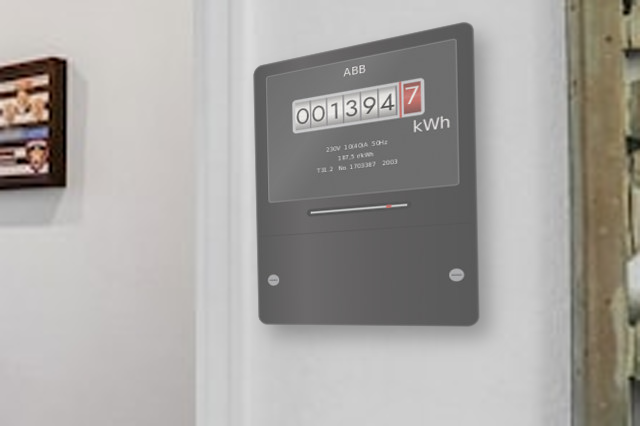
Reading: 1394.7 kWh
